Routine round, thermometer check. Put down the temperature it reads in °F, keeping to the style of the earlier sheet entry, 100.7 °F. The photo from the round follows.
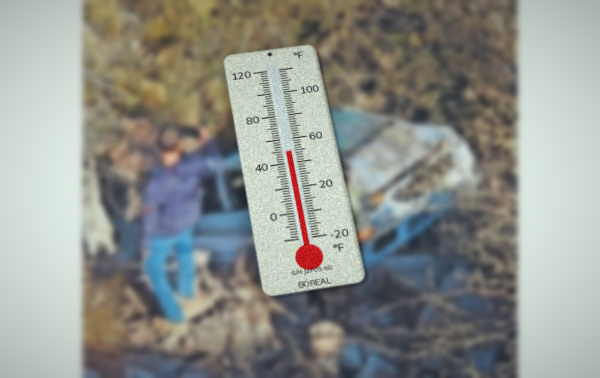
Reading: 50 °F
